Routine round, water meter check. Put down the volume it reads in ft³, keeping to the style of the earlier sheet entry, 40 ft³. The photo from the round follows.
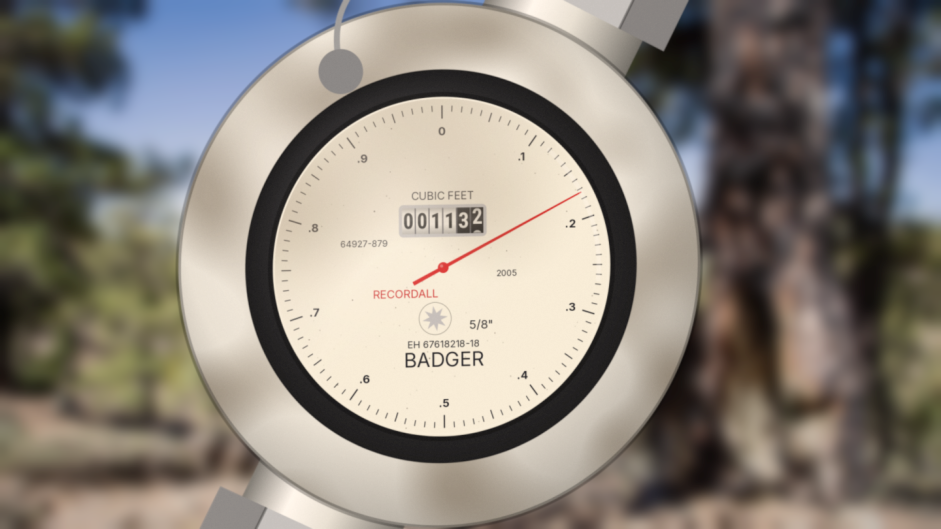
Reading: 1132.17 ft³
